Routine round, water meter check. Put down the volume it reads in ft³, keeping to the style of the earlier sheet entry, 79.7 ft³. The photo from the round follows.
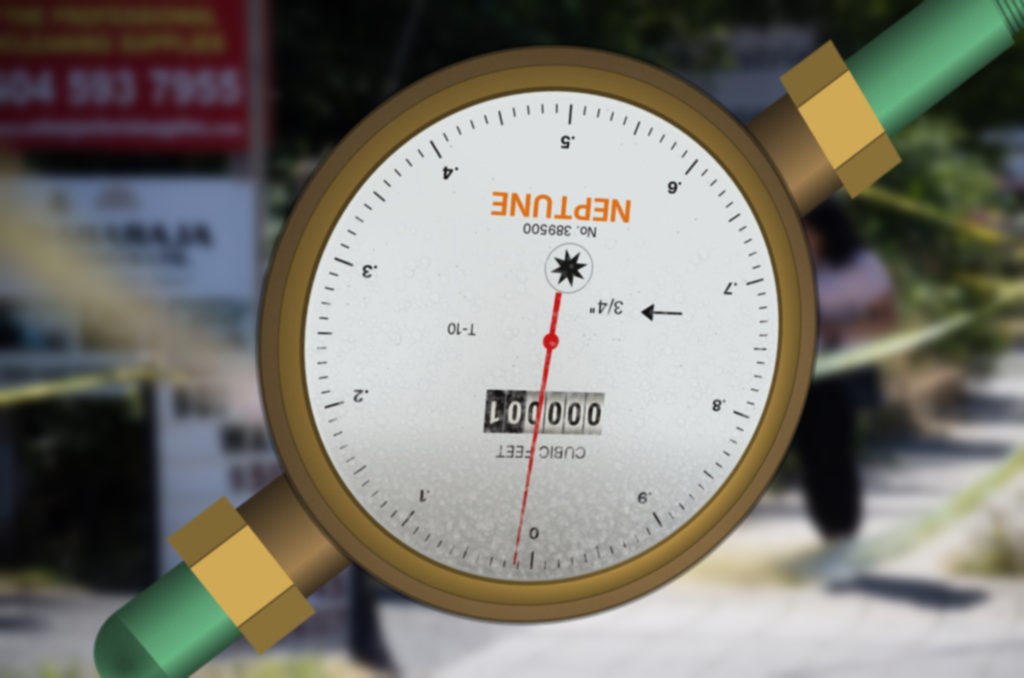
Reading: 1.01 ft³
